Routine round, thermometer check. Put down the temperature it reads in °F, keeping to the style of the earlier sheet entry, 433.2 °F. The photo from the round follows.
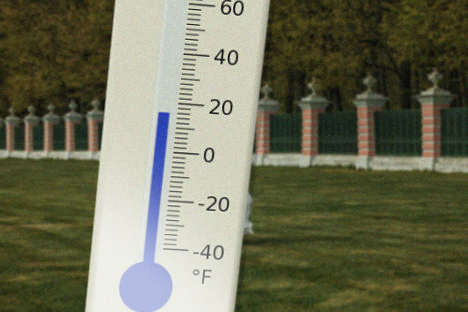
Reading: 16 °F
